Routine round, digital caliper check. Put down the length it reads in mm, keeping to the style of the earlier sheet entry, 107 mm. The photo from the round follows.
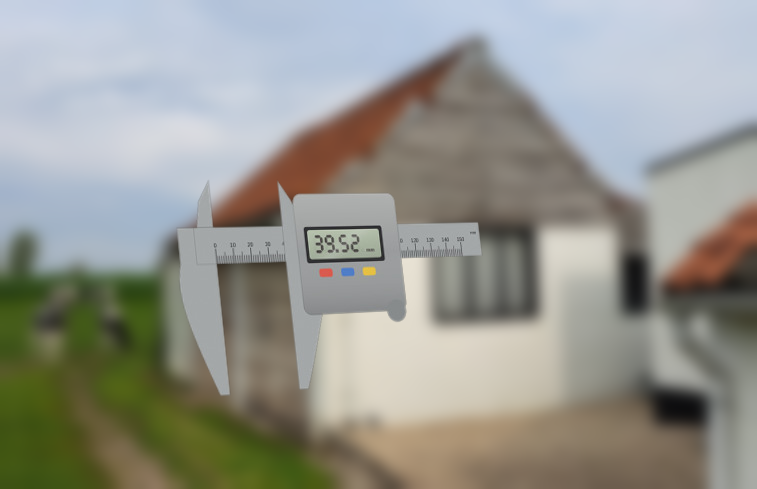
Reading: 39.52 mm
